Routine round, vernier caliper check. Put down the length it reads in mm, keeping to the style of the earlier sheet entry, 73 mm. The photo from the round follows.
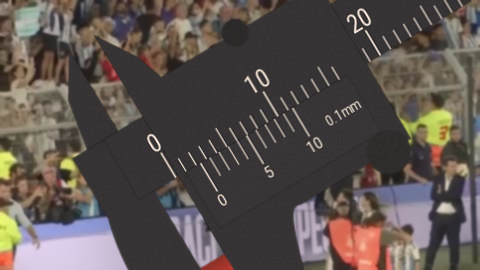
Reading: 2.4 mm
